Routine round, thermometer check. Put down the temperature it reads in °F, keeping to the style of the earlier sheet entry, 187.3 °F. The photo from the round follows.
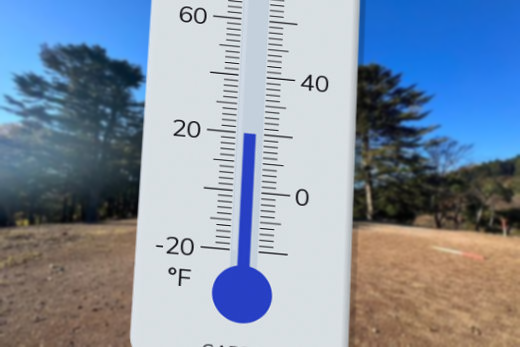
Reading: 20 °F
